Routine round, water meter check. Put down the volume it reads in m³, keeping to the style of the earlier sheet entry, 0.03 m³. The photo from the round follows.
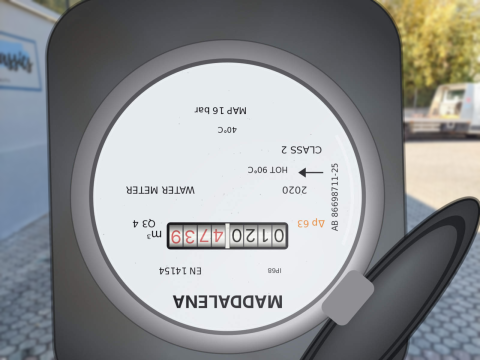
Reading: 120.4739 m³
